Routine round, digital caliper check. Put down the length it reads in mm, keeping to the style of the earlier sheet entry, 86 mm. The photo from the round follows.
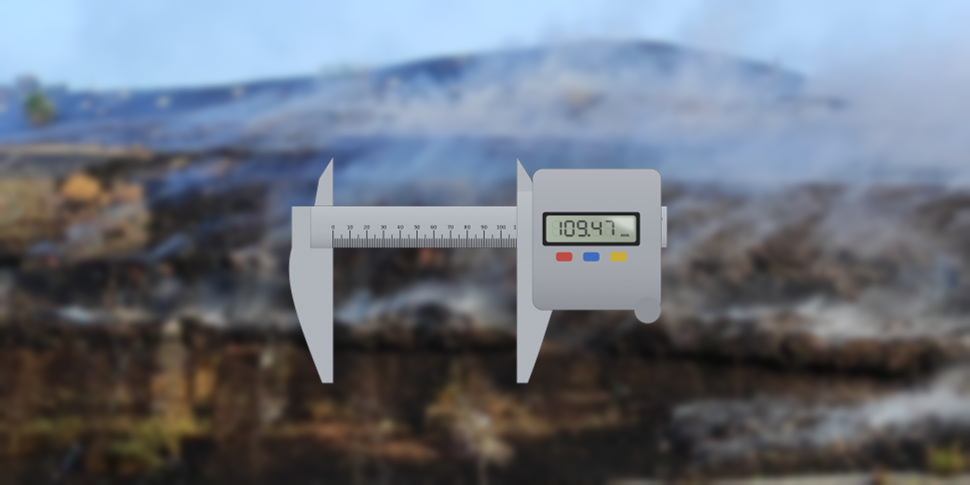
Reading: 109.47 mm
